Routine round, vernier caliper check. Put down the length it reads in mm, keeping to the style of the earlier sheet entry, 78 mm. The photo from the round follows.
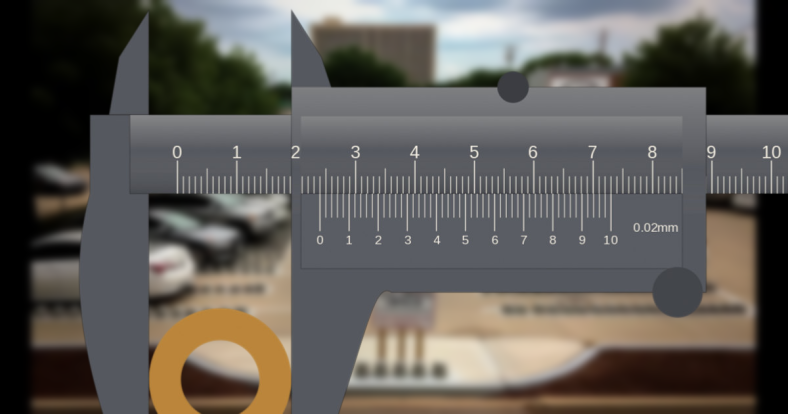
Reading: 24.0 mm
